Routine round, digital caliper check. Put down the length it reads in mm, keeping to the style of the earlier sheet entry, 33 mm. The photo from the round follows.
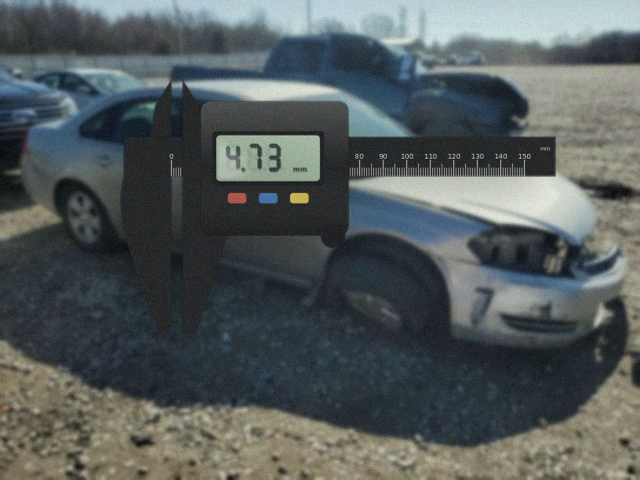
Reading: 4.73 mm
